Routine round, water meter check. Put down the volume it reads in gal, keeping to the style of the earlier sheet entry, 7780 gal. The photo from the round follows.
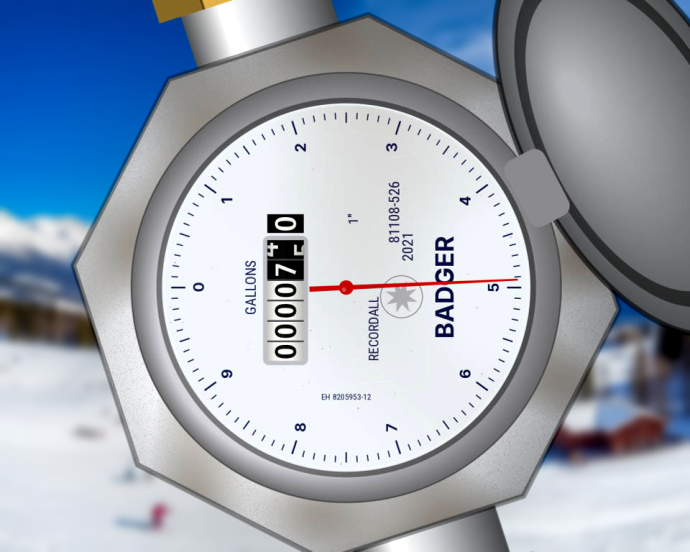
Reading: 744.9 gal
